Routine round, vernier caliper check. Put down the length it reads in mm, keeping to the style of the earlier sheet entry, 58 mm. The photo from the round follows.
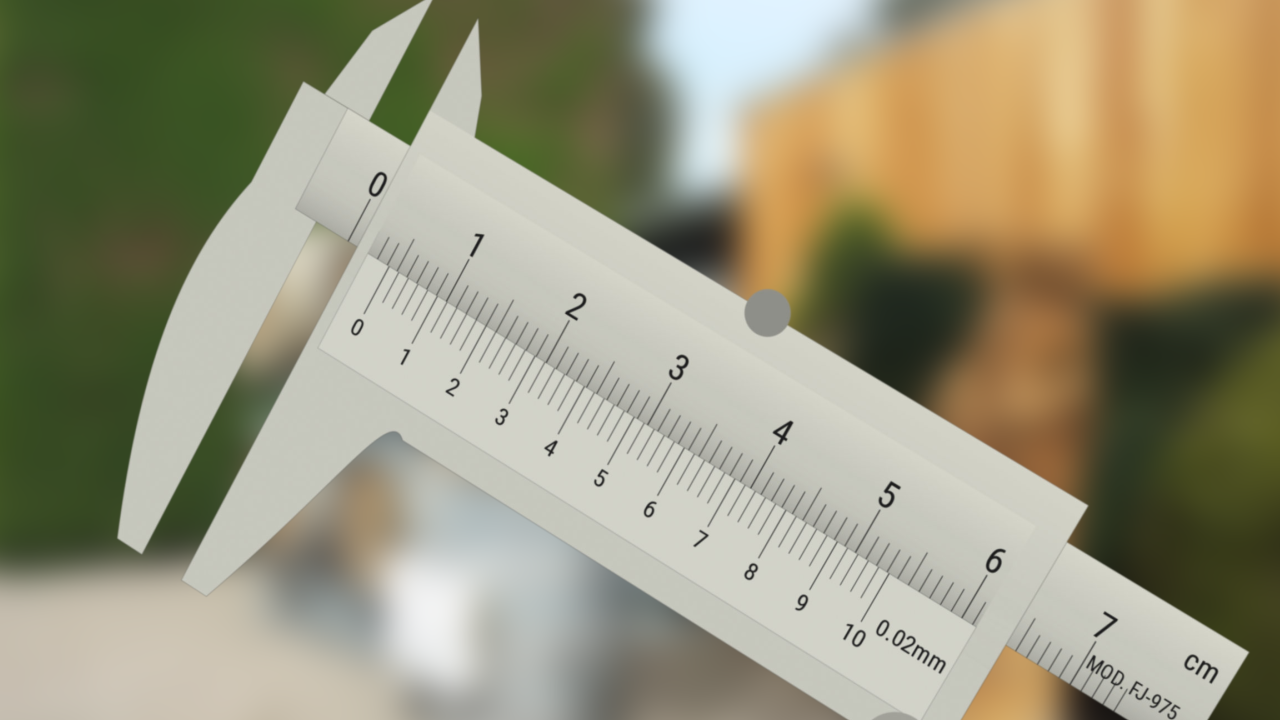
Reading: 4.2 mm
